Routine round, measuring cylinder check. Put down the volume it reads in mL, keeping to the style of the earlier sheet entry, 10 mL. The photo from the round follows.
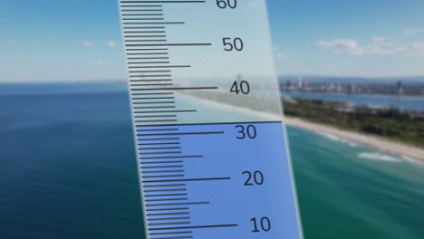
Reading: 32 mL
